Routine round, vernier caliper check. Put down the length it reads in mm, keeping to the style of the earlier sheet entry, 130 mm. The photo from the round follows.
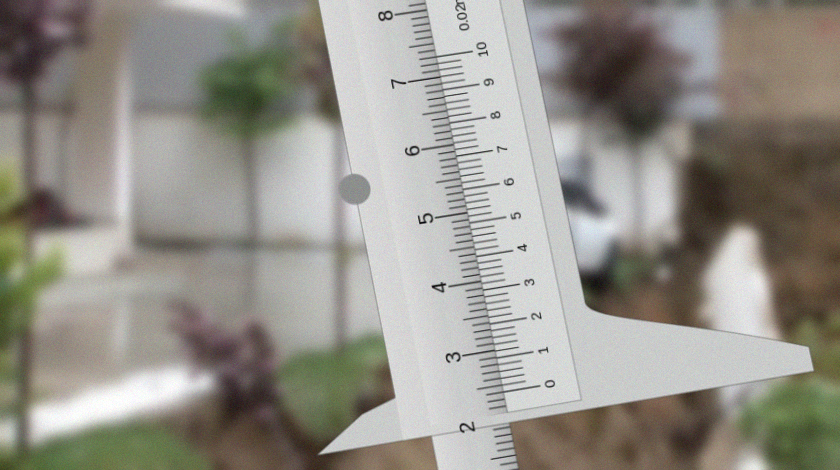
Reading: 24.0 mm
